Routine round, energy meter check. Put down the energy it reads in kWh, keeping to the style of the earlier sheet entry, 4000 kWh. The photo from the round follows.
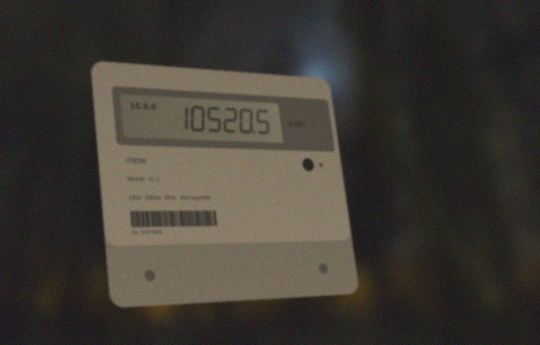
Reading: 10520.5 kWh
